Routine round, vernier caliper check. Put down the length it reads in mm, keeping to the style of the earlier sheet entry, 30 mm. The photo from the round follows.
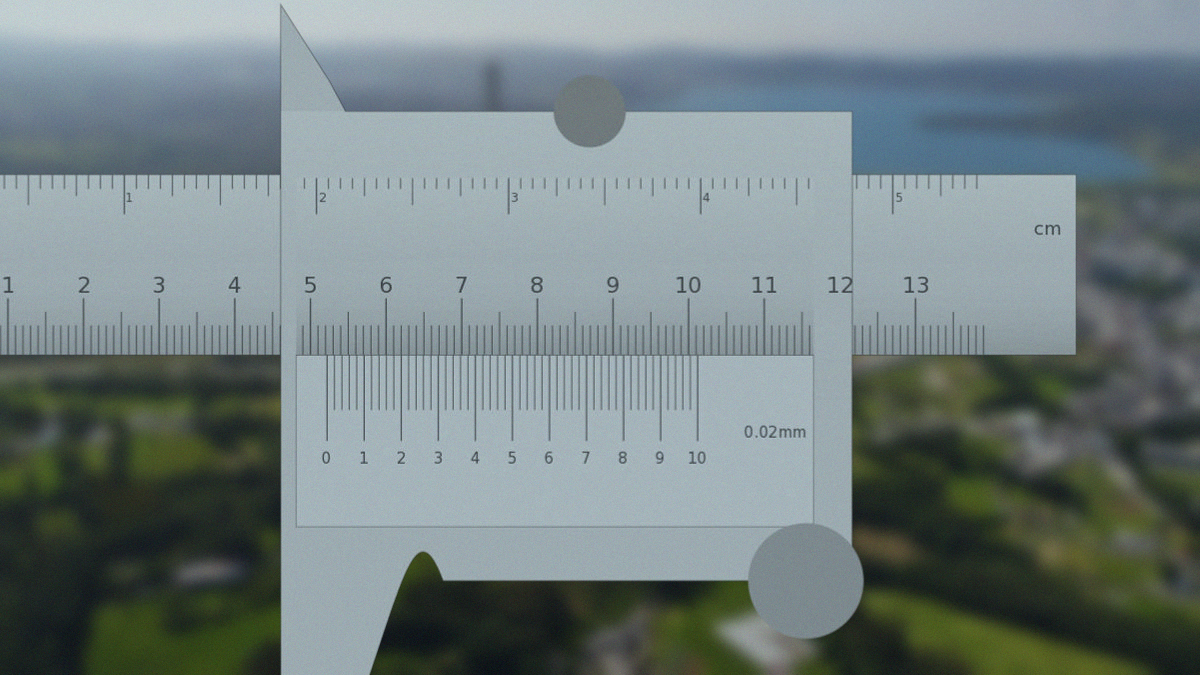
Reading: 52.2 mm
